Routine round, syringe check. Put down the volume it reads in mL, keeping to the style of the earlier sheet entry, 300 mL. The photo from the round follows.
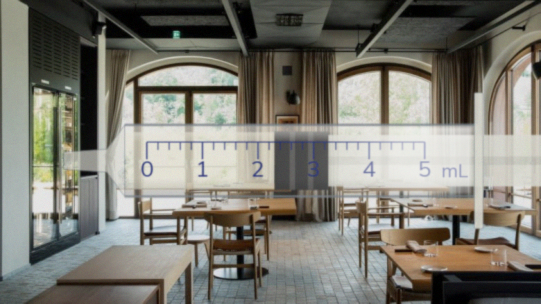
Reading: 2.3 mL
